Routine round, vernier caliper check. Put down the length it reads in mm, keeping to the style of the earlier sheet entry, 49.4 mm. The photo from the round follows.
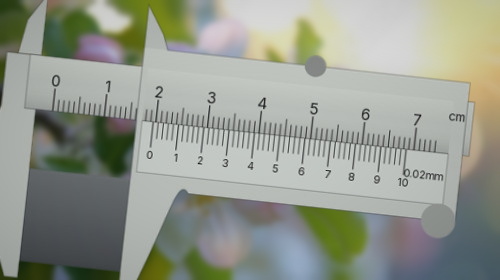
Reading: 19.5 mm
